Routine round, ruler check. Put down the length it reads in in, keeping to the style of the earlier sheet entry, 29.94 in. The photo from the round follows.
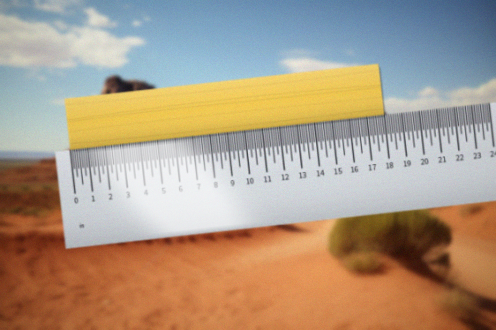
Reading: 18 in
